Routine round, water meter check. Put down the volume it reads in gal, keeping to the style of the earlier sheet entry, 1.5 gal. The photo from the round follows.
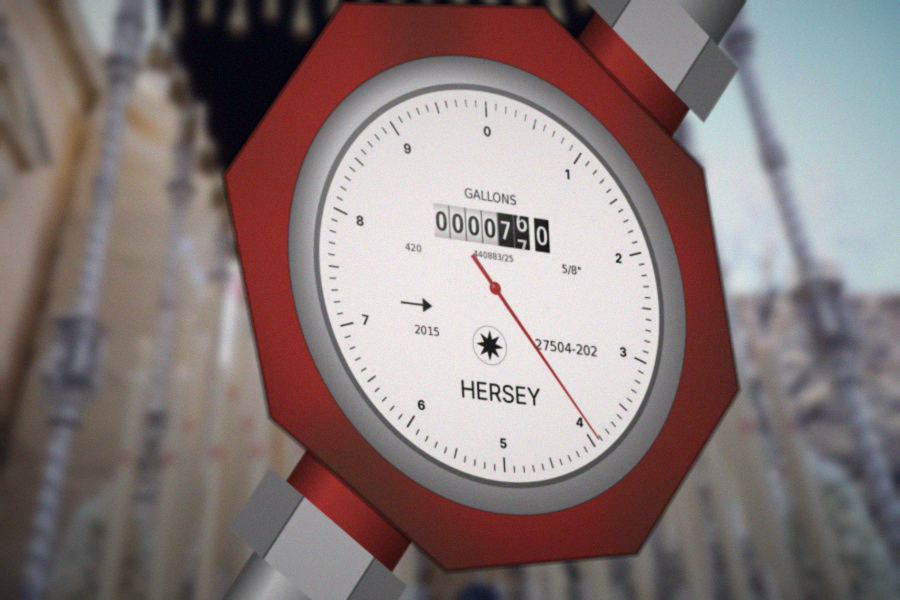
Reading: 763.9 gal
